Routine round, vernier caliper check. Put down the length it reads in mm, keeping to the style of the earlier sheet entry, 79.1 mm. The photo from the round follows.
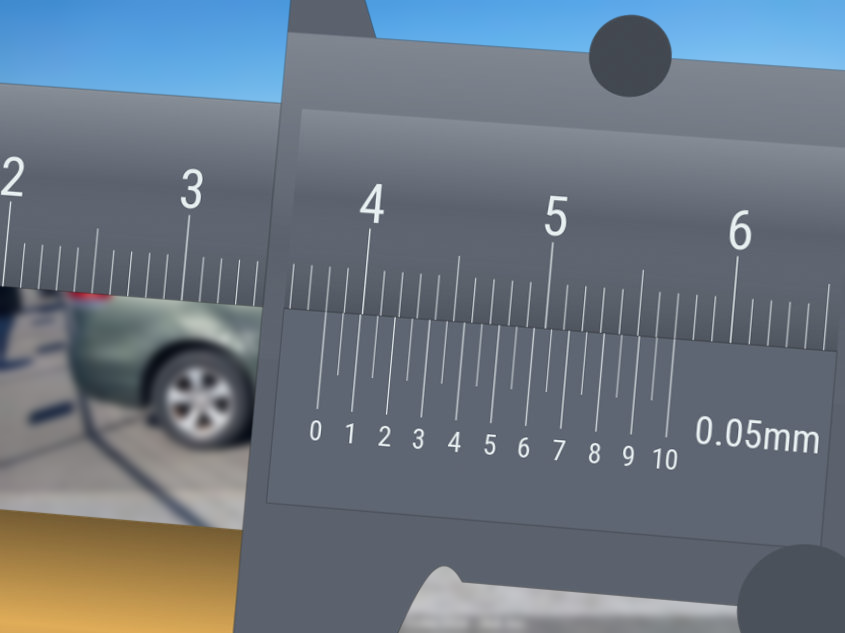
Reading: 38.0 mm
